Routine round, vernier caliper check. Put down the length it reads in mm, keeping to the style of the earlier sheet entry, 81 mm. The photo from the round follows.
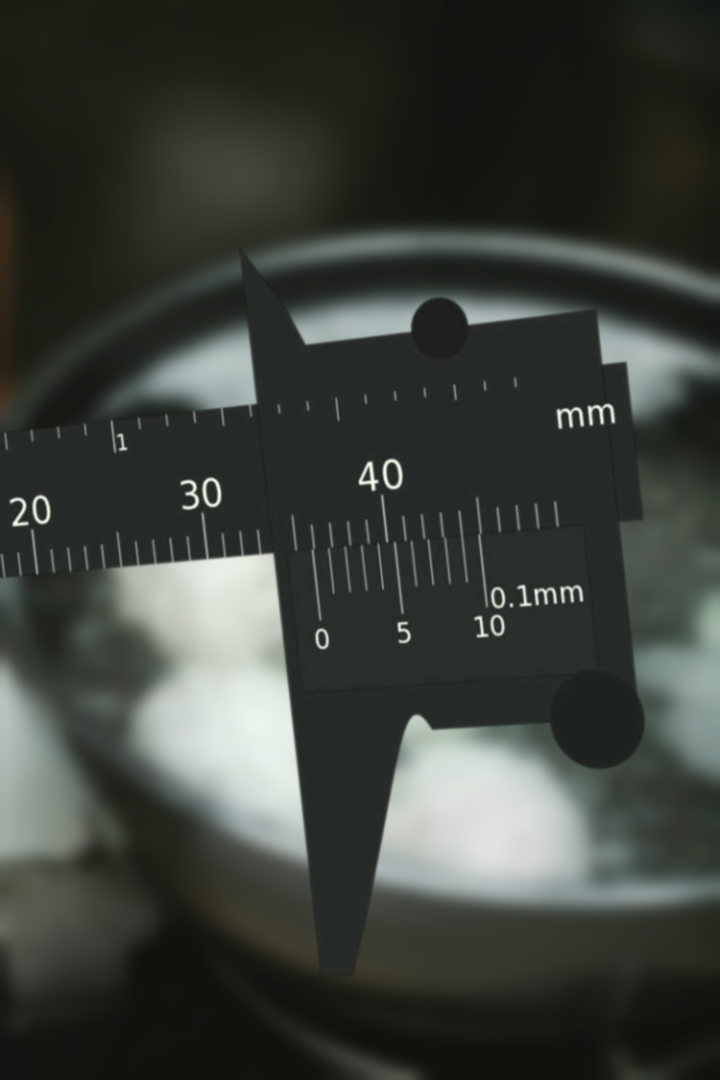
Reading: 35.9 mm
